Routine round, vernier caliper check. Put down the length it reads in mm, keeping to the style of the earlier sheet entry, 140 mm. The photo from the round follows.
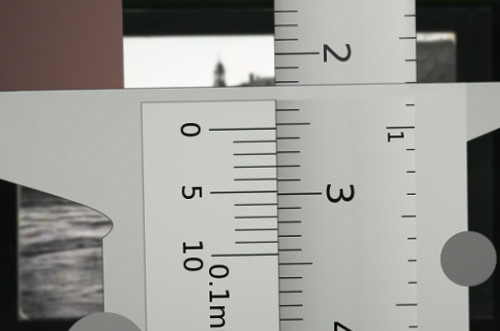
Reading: 25.3 mm
